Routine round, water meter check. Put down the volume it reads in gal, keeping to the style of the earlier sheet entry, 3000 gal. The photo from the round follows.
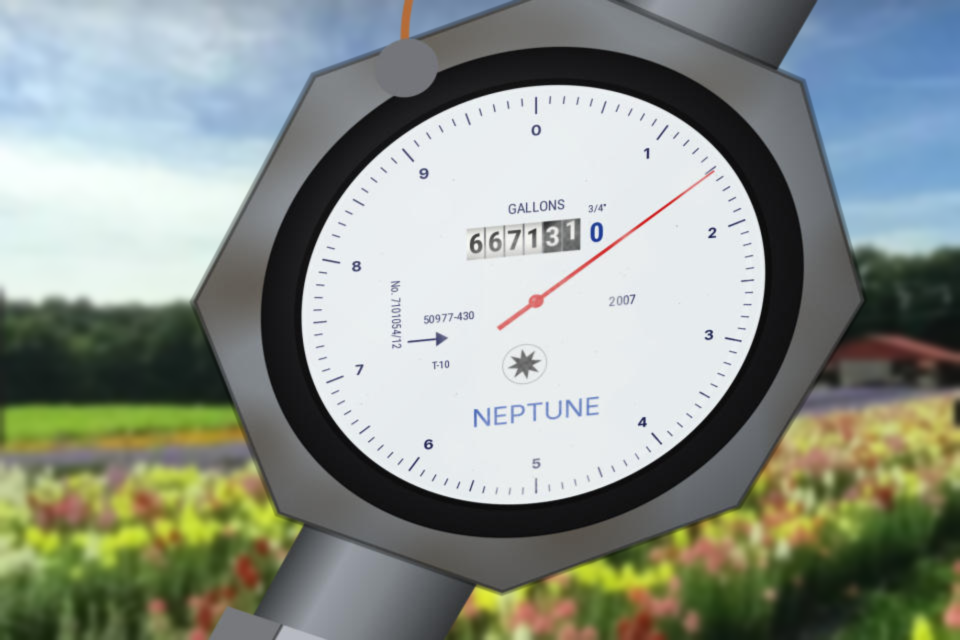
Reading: 6671311.5 gal
